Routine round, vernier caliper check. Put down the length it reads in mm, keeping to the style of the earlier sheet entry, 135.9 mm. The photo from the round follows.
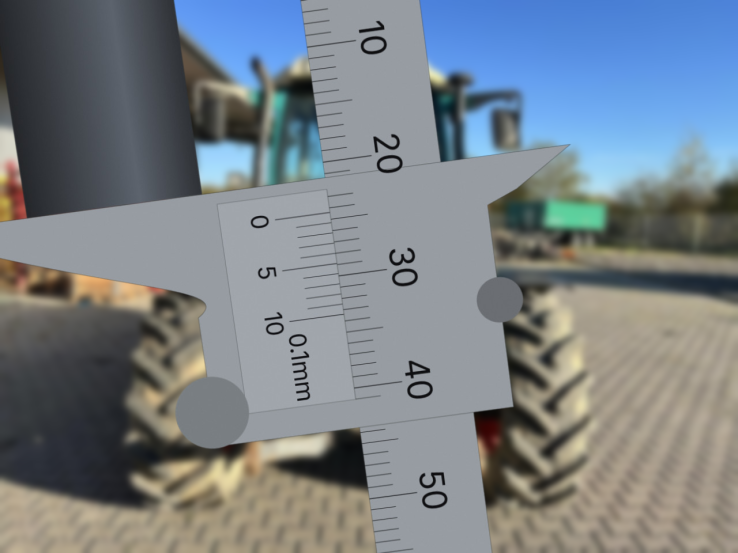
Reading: 24.4 mm
